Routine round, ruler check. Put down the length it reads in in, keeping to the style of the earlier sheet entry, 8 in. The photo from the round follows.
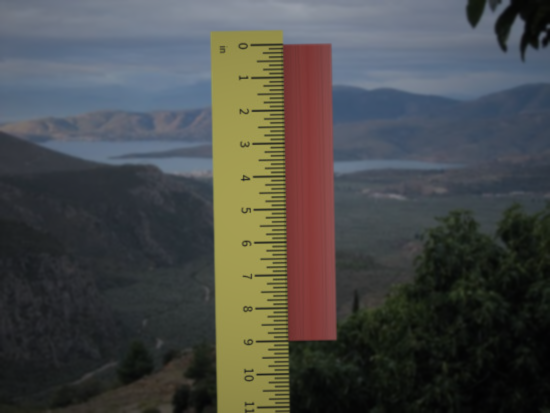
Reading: 9 in
